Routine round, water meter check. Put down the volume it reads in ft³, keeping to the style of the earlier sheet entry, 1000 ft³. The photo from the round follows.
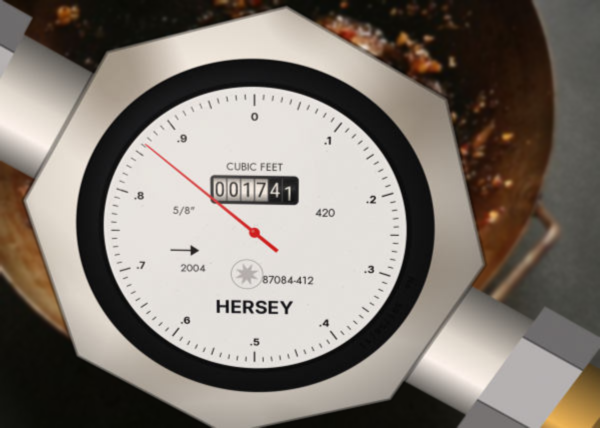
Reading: 1740.86 ft³
